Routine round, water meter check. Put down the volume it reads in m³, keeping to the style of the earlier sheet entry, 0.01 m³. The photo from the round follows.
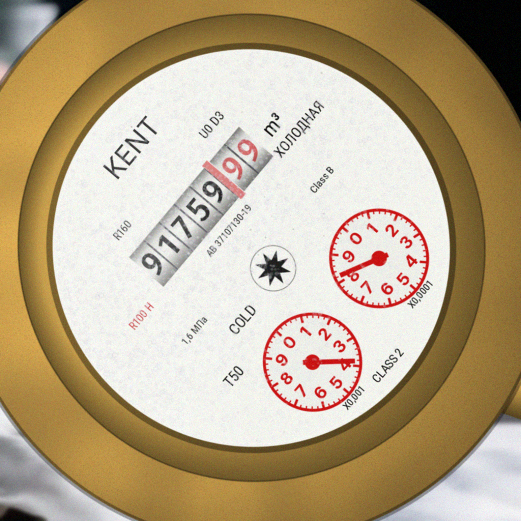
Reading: 91759.9938 m³
